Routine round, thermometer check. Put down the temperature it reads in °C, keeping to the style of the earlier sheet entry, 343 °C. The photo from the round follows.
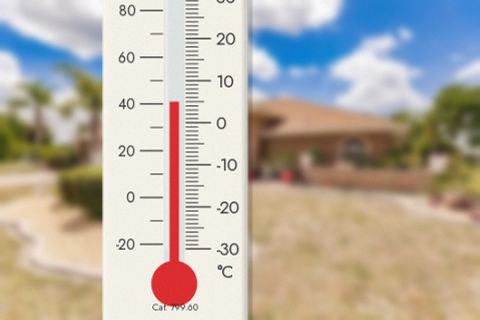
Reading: 5 °C
